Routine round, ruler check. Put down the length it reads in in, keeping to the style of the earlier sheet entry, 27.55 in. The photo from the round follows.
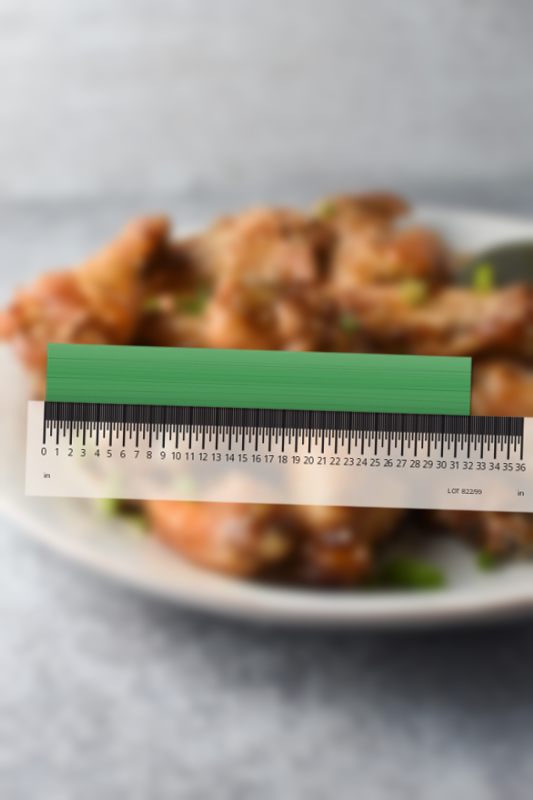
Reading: 32 in
